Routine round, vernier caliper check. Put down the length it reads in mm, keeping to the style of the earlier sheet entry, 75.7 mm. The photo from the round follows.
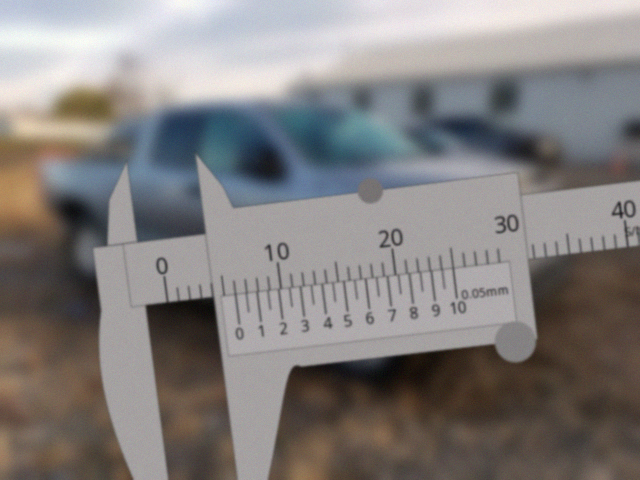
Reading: 6.0 mm
